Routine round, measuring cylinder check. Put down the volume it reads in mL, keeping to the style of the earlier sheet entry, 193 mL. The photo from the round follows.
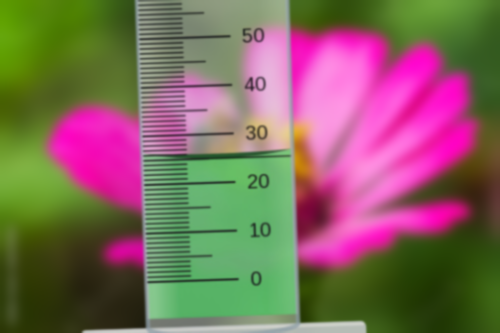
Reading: 25 mL
